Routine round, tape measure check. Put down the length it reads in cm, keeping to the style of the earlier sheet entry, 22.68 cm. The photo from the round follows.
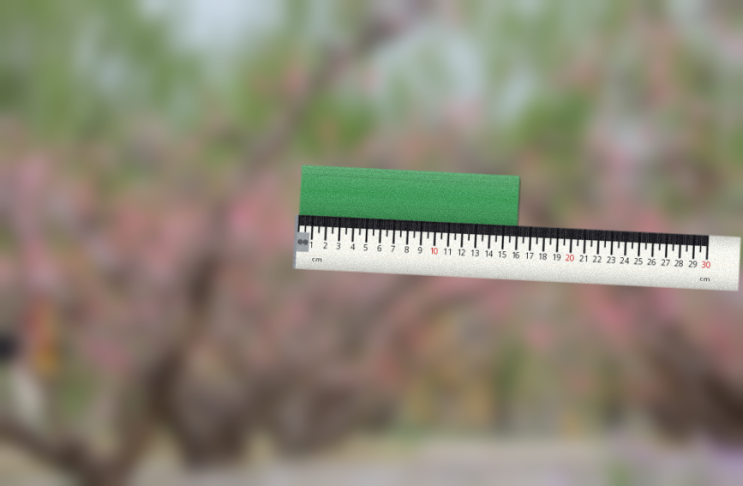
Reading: 16 cm
